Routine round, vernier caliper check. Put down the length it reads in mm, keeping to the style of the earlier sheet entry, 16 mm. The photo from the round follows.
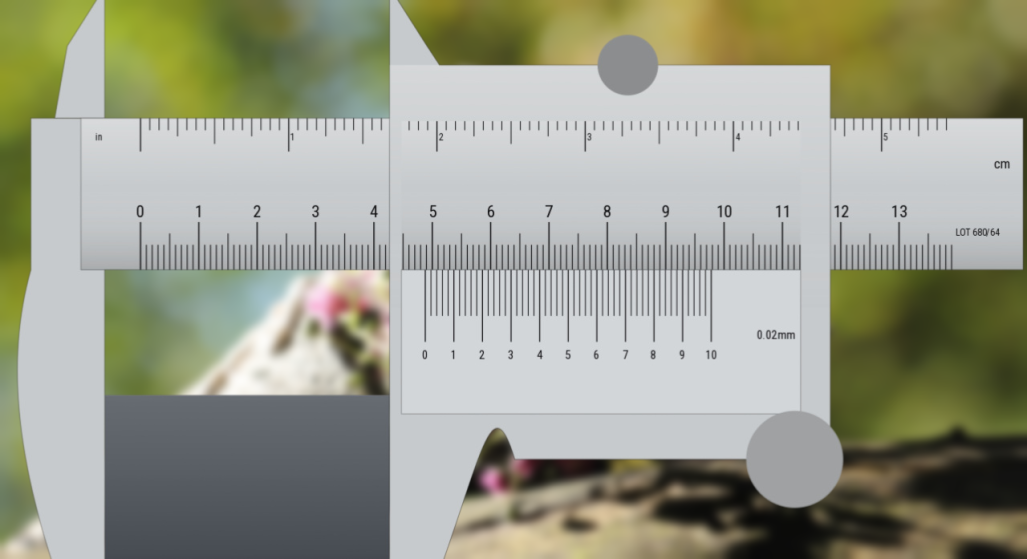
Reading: 48.8 mm
